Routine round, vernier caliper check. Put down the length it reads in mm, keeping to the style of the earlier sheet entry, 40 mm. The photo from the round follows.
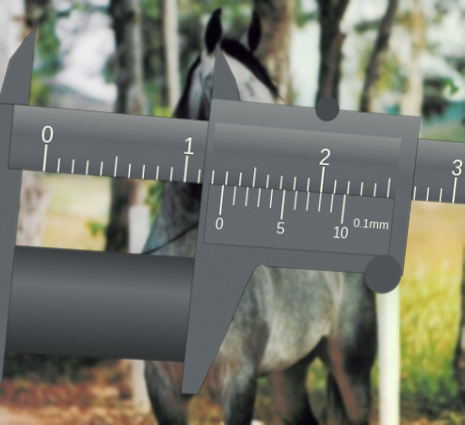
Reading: 12.8 mm
